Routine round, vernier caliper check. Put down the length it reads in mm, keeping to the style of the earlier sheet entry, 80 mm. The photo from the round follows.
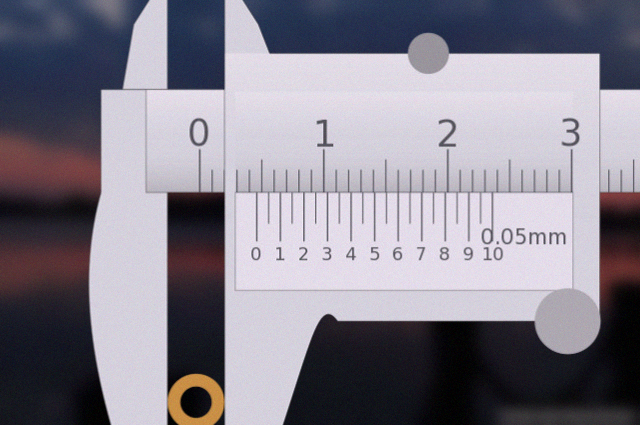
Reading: 4.6 mm
